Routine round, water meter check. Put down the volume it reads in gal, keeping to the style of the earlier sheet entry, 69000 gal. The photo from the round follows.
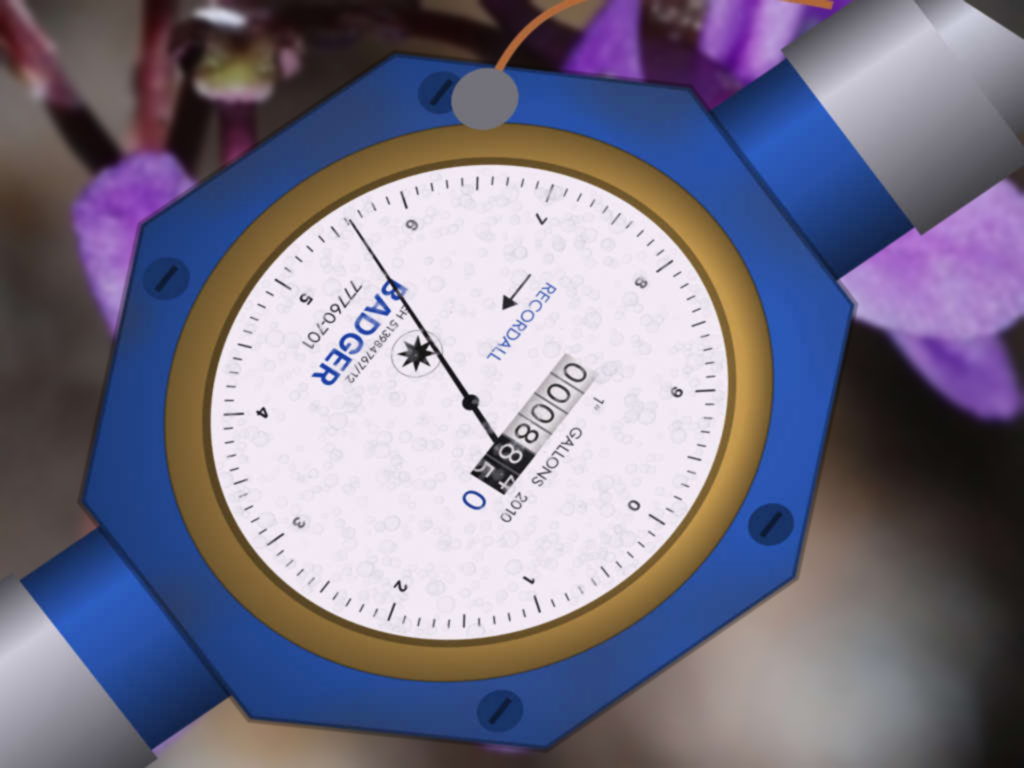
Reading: 8845.6 gal
